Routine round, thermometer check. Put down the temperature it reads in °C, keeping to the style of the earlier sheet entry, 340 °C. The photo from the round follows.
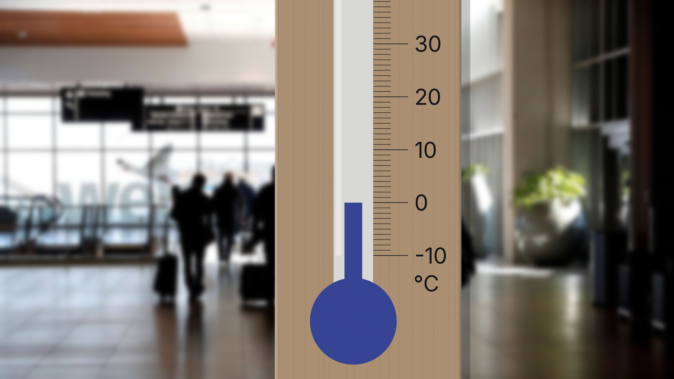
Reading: 0 °C
